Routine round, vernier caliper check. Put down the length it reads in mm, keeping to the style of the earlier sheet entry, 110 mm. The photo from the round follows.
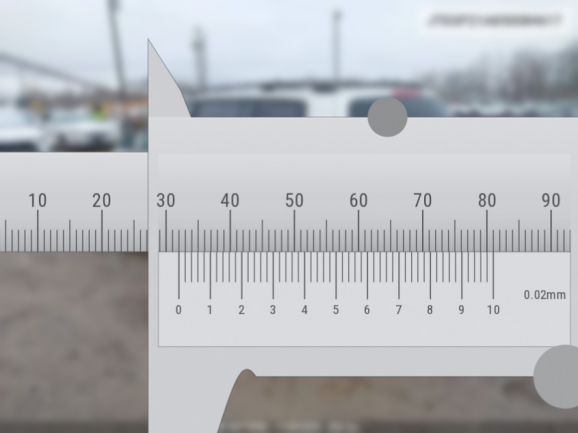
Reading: 32.0 mm
